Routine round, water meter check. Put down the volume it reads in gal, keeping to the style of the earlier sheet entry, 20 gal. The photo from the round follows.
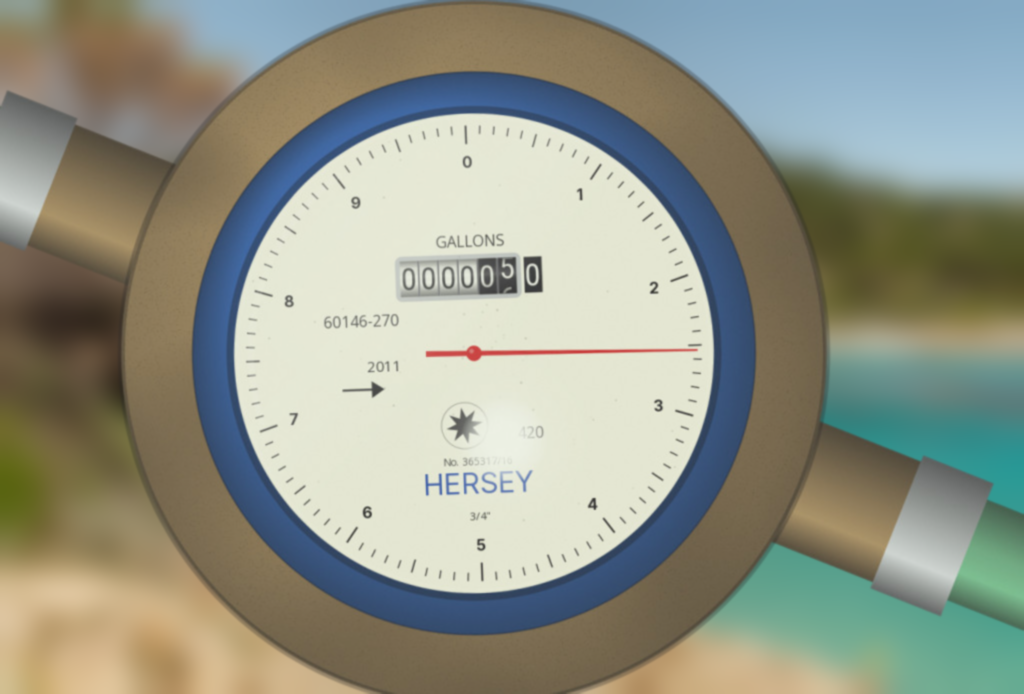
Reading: 52.5 gal
